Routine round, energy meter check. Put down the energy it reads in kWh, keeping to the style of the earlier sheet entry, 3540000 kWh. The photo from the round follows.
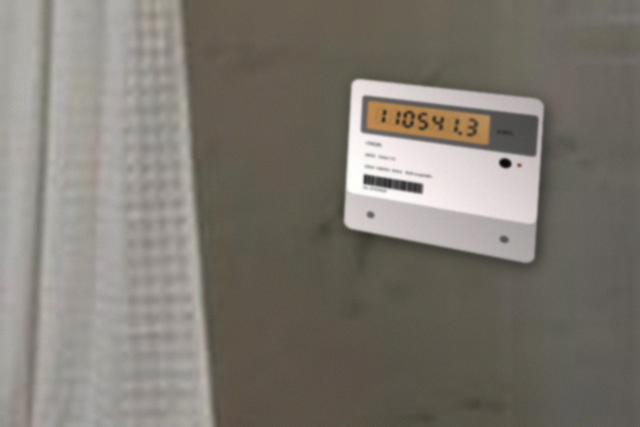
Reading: 110541.3 kWh
